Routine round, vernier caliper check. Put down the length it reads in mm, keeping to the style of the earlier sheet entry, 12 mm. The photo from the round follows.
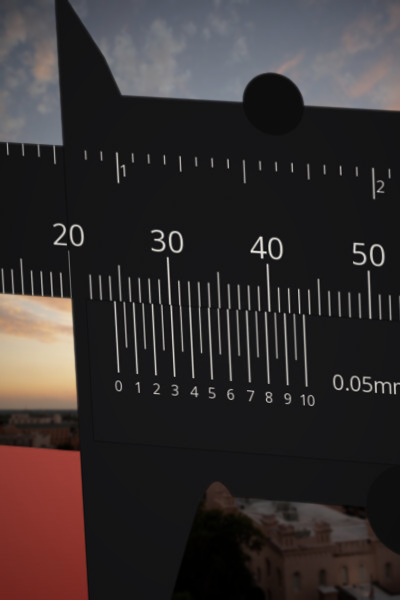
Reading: 24.4 mm
